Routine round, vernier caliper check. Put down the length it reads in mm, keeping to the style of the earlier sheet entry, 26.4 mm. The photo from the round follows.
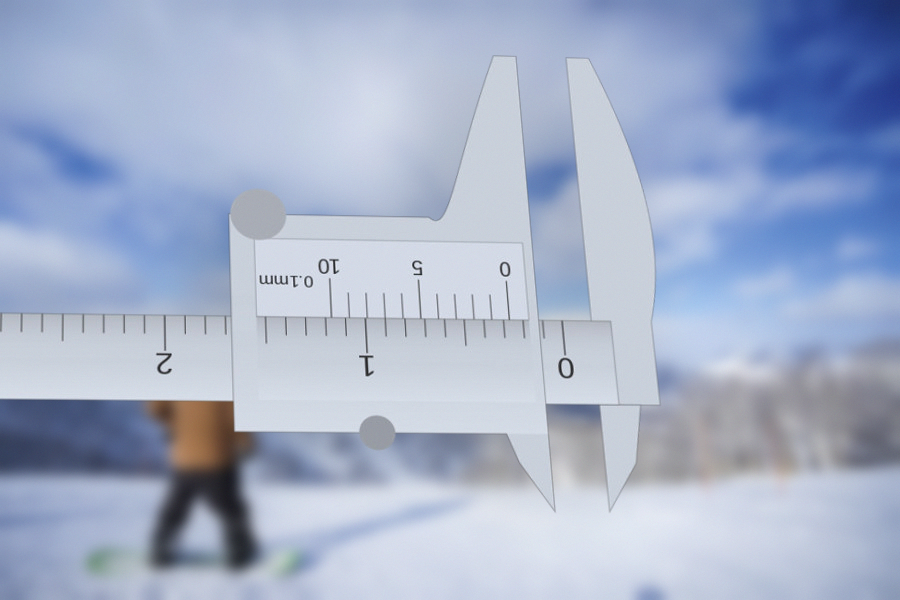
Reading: 2.7 mm
